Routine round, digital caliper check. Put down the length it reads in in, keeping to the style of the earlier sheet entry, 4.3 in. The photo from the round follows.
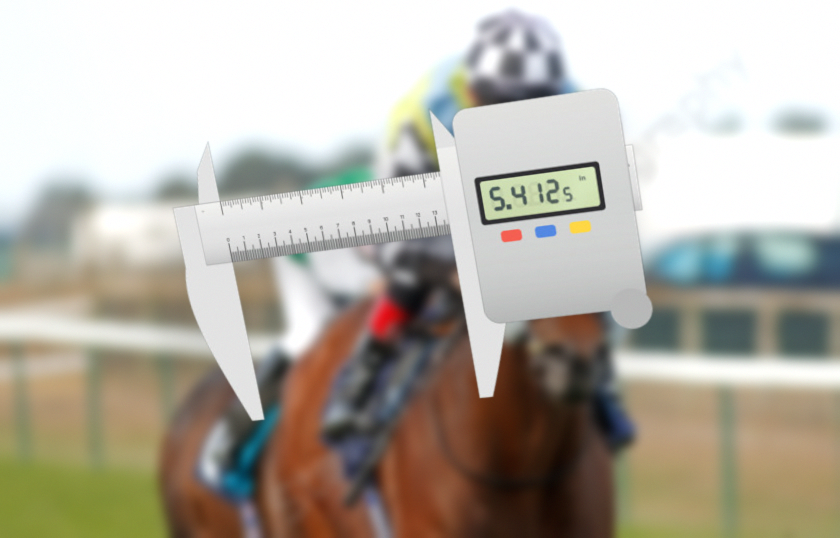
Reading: 5.4125 in
